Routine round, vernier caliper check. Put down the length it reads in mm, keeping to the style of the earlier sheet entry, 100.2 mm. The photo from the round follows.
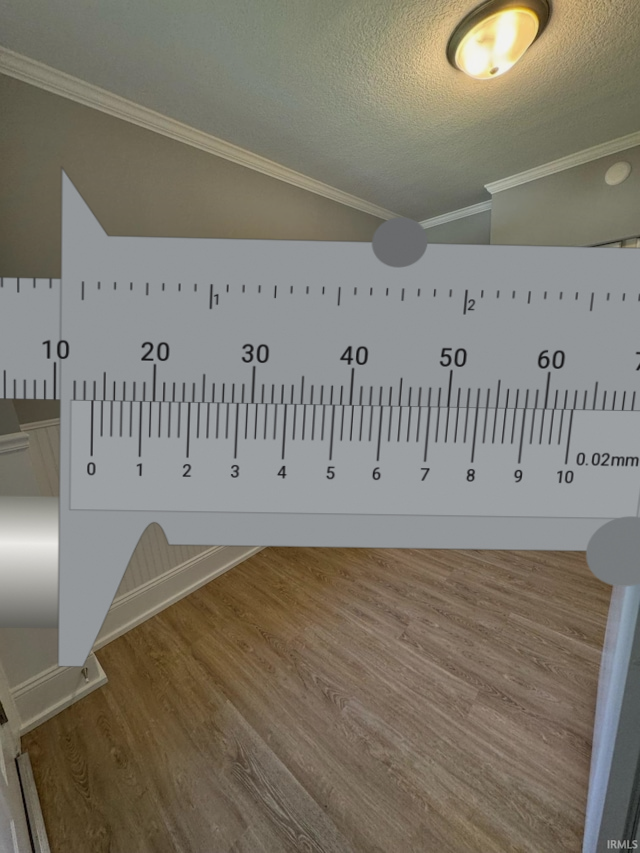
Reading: 13.8 mm
